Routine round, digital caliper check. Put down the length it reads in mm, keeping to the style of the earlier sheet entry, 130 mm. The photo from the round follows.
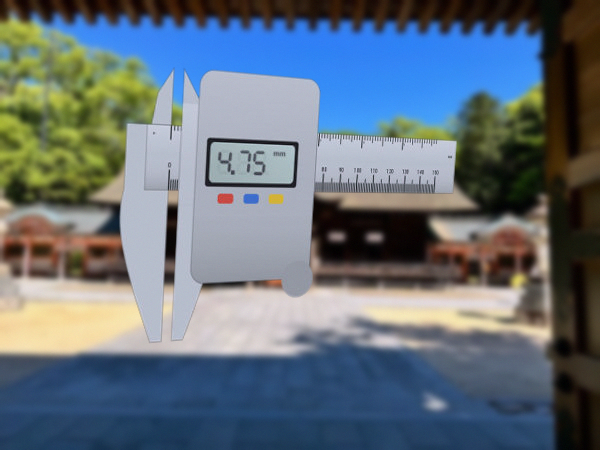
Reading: 4.75 mm
